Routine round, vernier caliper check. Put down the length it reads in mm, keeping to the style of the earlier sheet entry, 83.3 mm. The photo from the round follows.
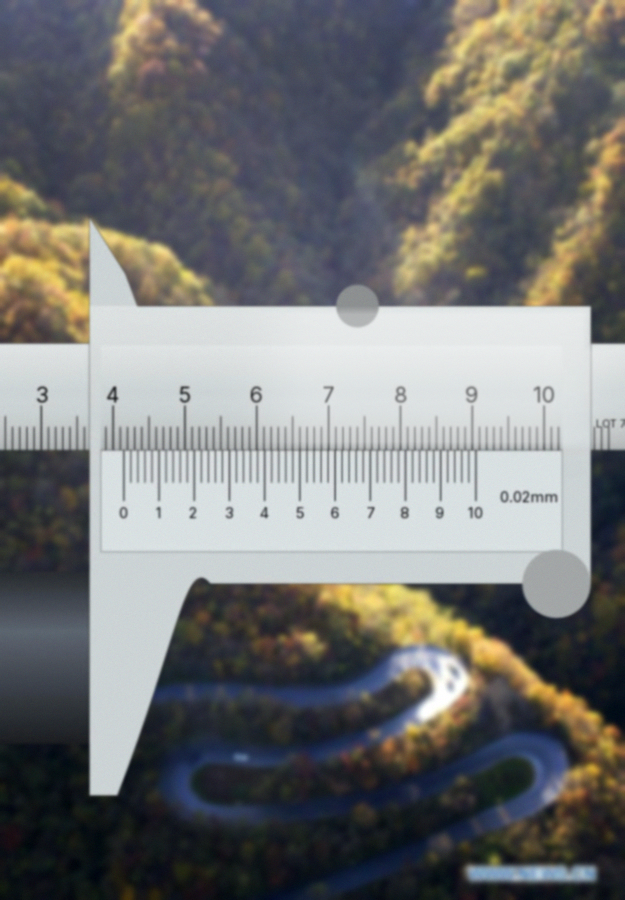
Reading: 41.5 mm
